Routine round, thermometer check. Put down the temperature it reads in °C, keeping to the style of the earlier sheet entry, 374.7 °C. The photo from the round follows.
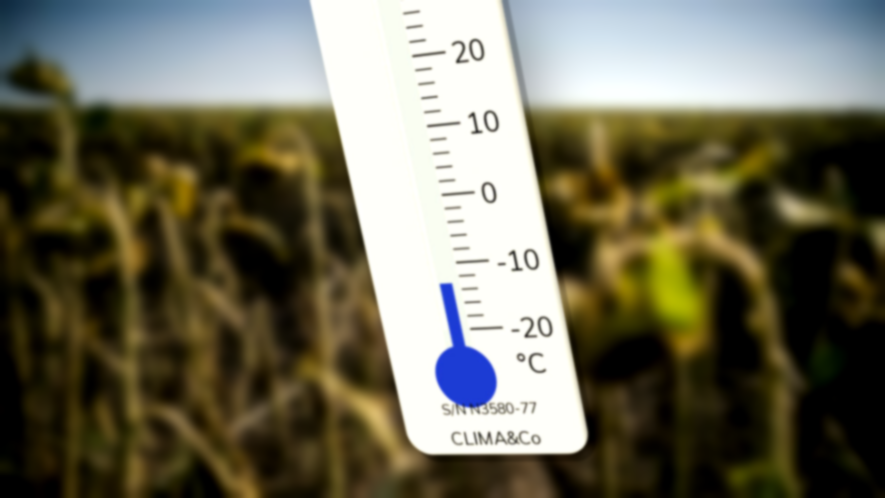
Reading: -13 °C
